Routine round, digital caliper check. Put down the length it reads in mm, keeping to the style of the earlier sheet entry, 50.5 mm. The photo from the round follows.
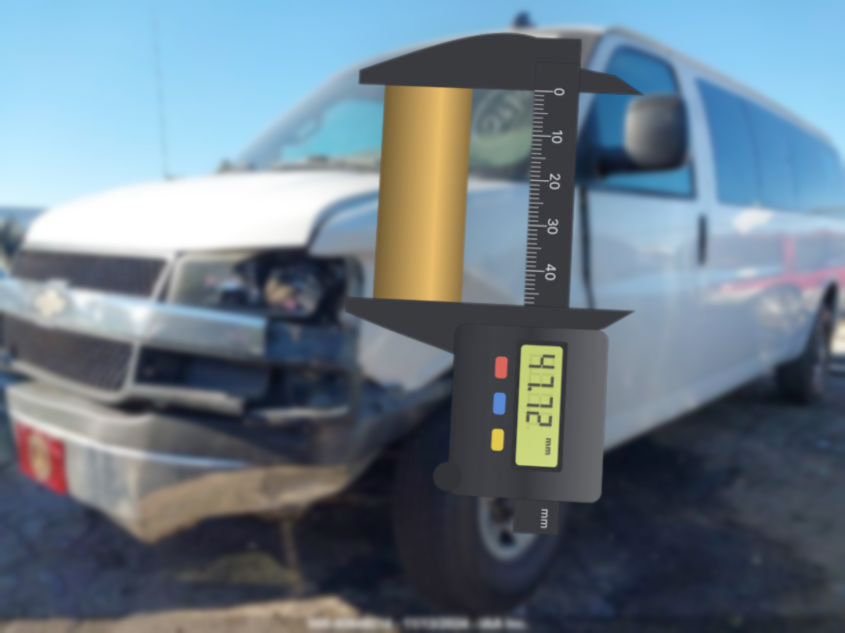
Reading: 47.72 mm
